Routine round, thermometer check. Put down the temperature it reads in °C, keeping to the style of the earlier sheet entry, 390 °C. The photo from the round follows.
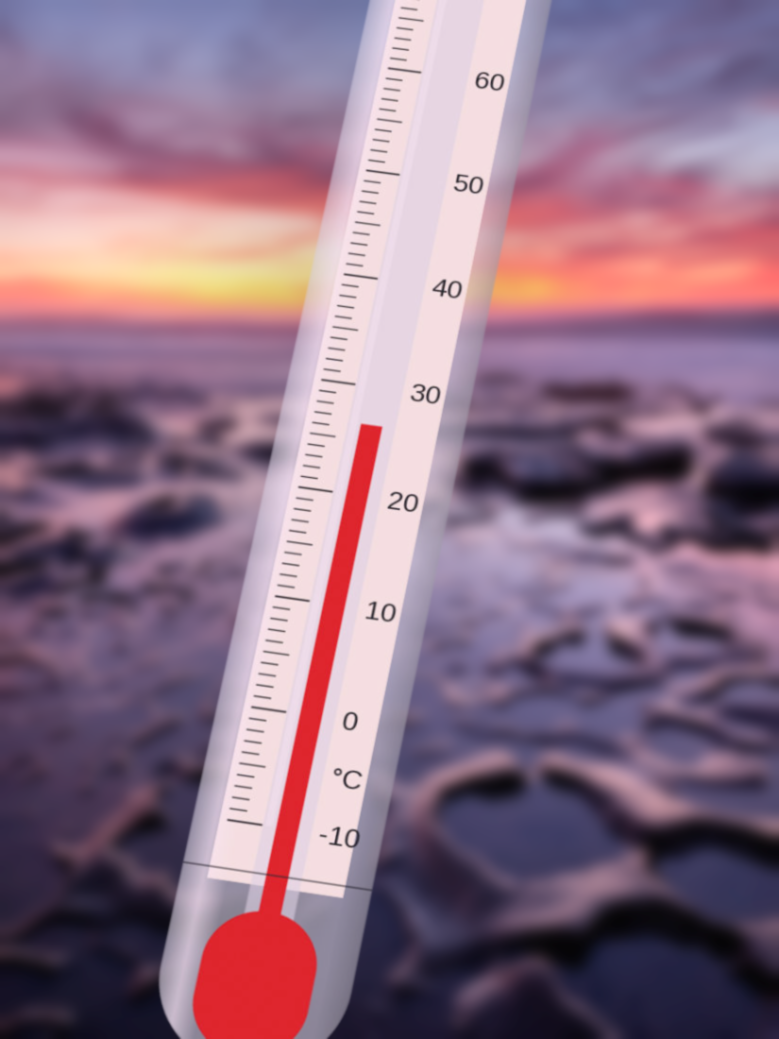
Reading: 26.5 °C
